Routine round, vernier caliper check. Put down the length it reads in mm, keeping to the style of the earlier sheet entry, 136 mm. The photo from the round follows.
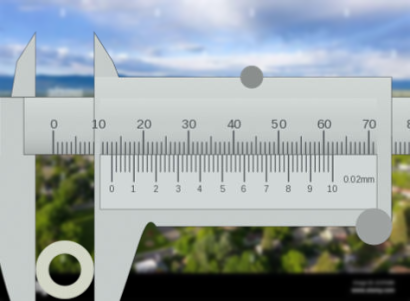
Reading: 13.0 mm
